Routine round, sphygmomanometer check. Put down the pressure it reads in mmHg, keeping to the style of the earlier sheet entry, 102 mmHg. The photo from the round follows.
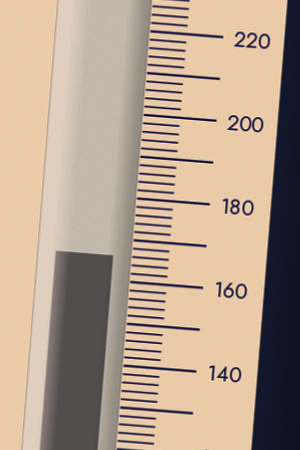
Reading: 166 mmHg
